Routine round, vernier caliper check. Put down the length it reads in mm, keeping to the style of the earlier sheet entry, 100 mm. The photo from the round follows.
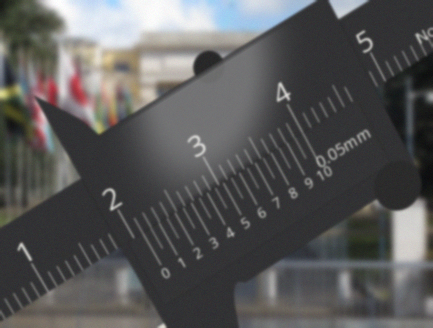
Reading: 21.0 mm
